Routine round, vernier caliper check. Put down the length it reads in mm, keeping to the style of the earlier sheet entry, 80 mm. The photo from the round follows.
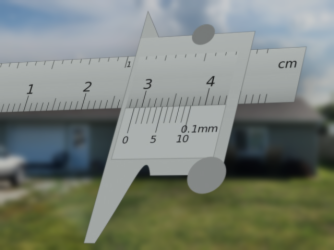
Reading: 28.8 mm
